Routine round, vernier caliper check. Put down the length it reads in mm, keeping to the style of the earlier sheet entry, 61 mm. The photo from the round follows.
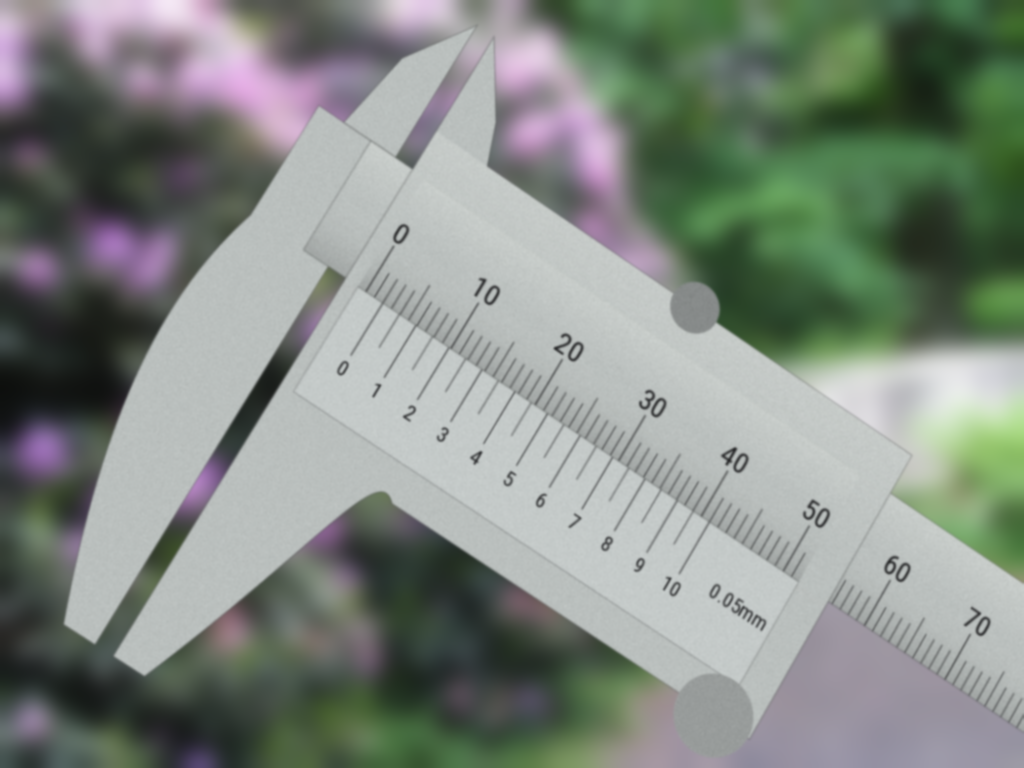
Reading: 2.0 mm
